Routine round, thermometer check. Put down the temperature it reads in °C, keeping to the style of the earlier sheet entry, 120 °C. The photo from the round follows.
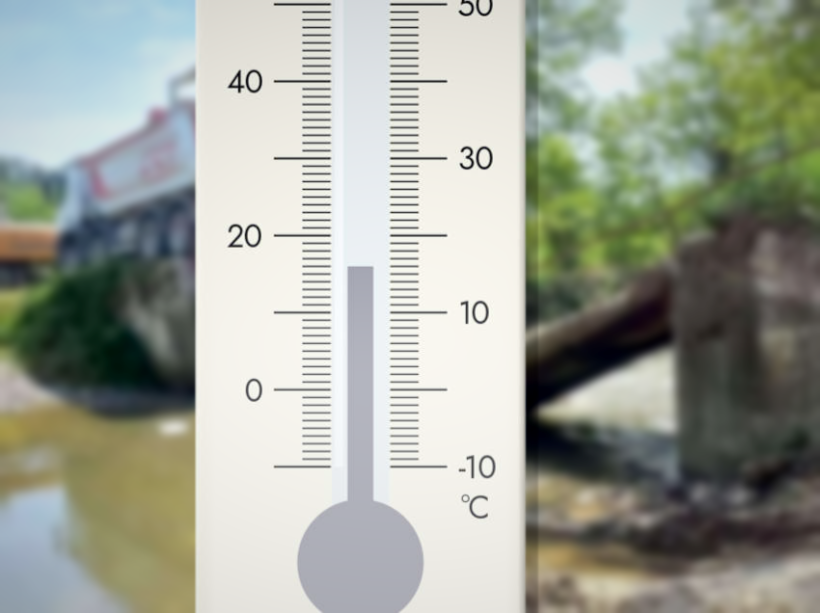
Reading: 16 °C
